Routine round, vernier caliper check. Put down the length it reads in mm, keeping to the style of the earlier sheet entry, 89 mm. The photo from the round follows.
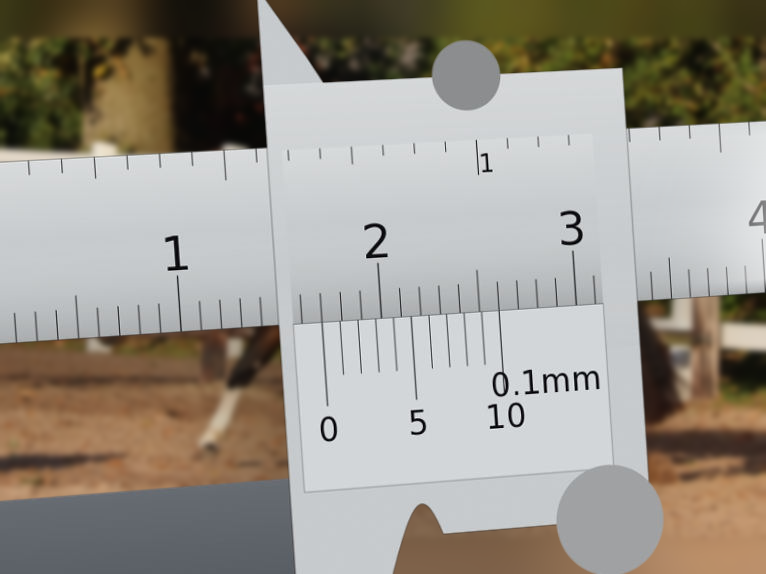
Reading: 17.0 mm
